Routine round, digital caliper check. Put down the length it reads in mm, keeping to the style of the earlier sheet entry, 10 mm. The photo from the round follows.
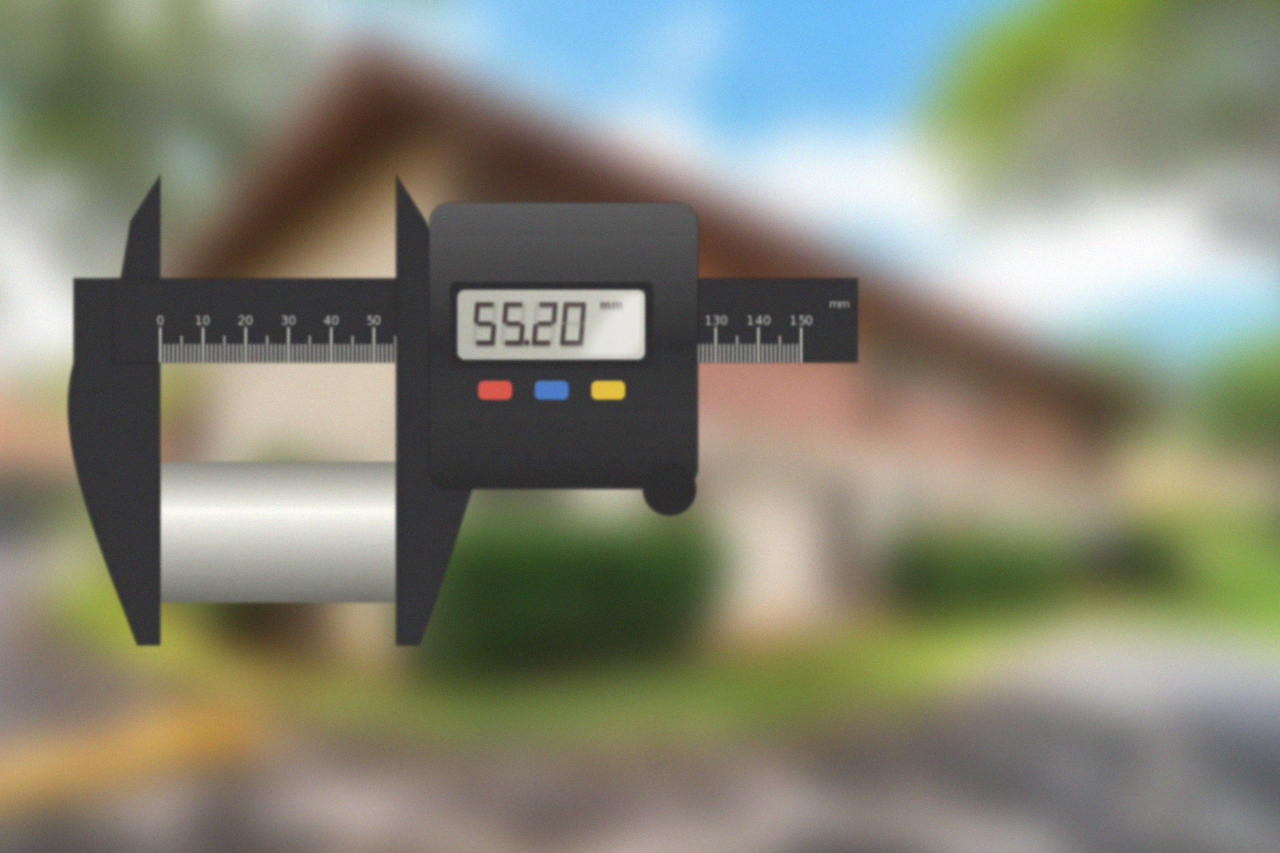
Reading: 55.20 mm
